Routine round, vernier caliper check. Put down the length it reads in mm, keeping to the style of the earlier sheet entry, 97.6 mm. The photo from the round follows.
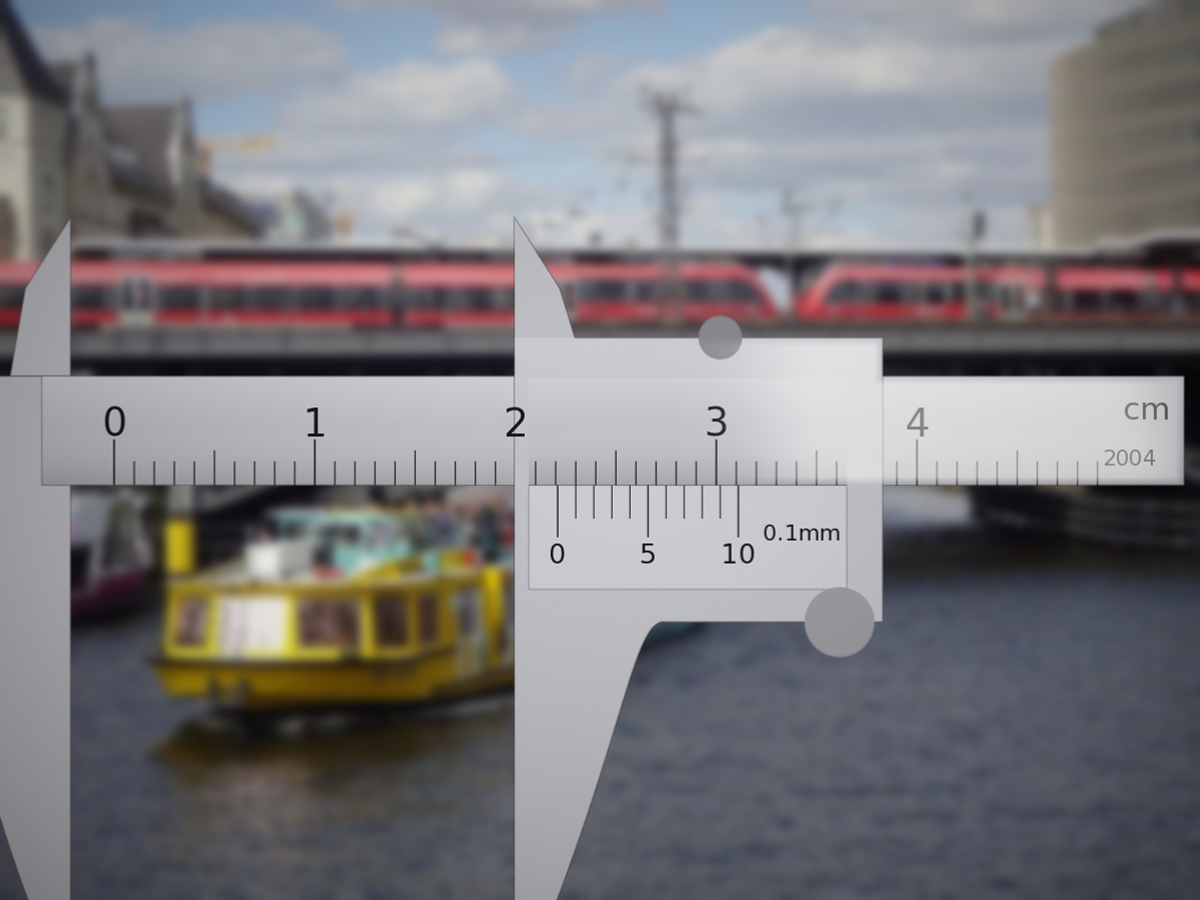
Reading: 22.1 mm
